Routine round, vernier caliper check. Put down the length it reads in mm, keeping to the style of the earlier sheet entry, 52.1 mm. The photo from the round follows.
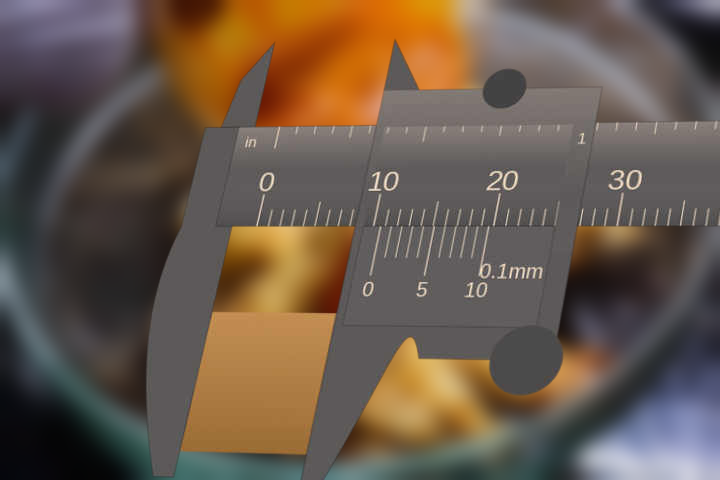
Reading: 10.6 mm
